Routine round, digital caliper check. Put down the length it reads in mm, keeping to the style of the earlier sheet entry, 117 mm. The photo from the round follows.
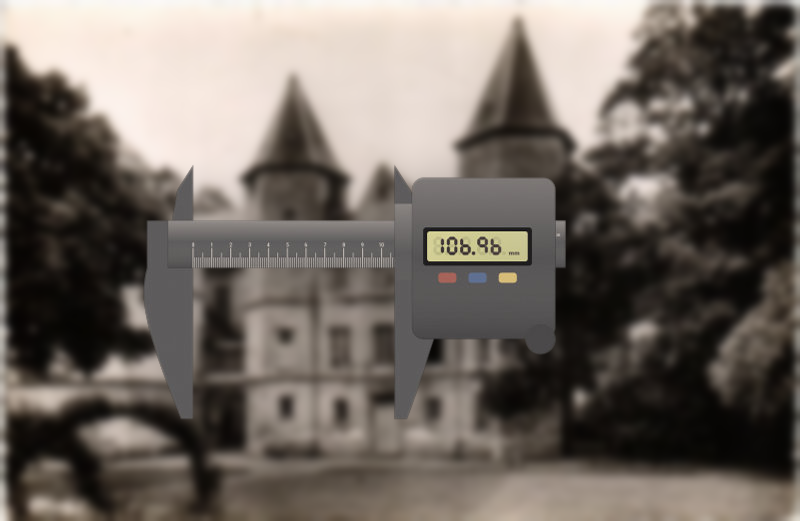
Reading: 106.96 mm
